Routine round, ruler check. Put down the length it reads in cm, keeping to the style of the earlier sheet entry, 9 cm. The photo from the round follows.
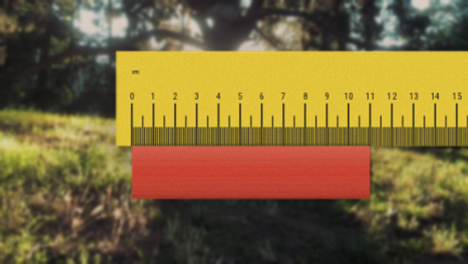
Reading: 11 cm
